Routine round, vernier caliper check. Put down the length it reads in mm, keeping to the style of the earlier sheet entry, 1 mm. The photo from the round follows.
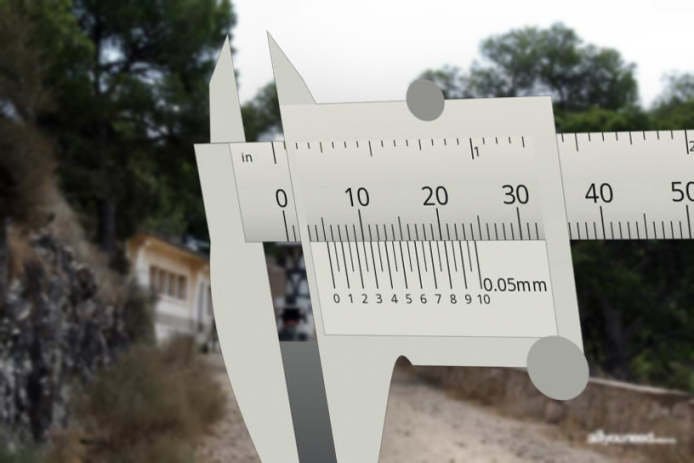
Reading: 5.2 mm
